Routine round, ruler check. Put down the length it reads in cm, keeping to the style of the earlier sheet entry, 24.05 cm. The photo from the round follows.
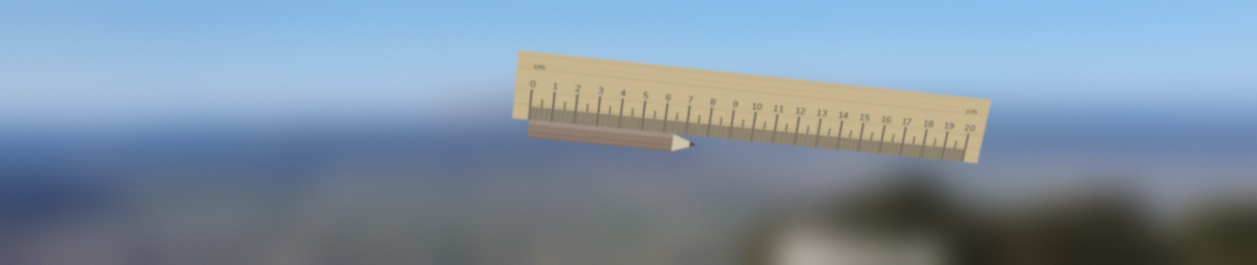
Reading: 7.5 cm
